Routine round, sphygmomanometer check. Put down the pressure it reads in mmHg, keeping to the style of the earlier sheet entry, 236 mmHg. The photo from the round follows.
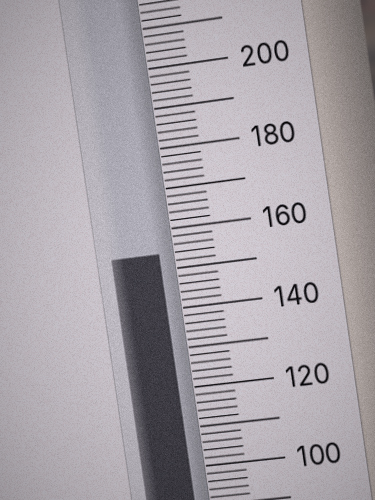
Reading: 154 mmHg
